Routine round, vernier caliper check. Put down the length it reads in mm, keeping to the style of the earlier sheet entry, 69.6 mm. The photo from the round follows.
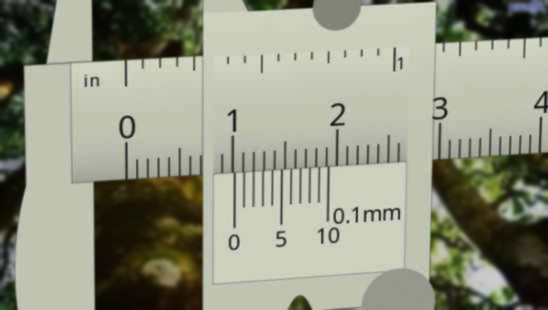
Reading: 10.2 mm
